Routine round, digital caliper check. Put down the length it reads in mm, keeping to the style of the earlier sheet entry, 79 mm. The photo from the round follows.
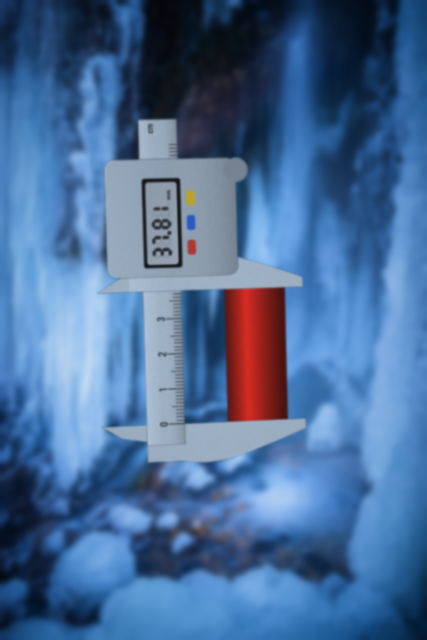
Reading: 37.81 mm
